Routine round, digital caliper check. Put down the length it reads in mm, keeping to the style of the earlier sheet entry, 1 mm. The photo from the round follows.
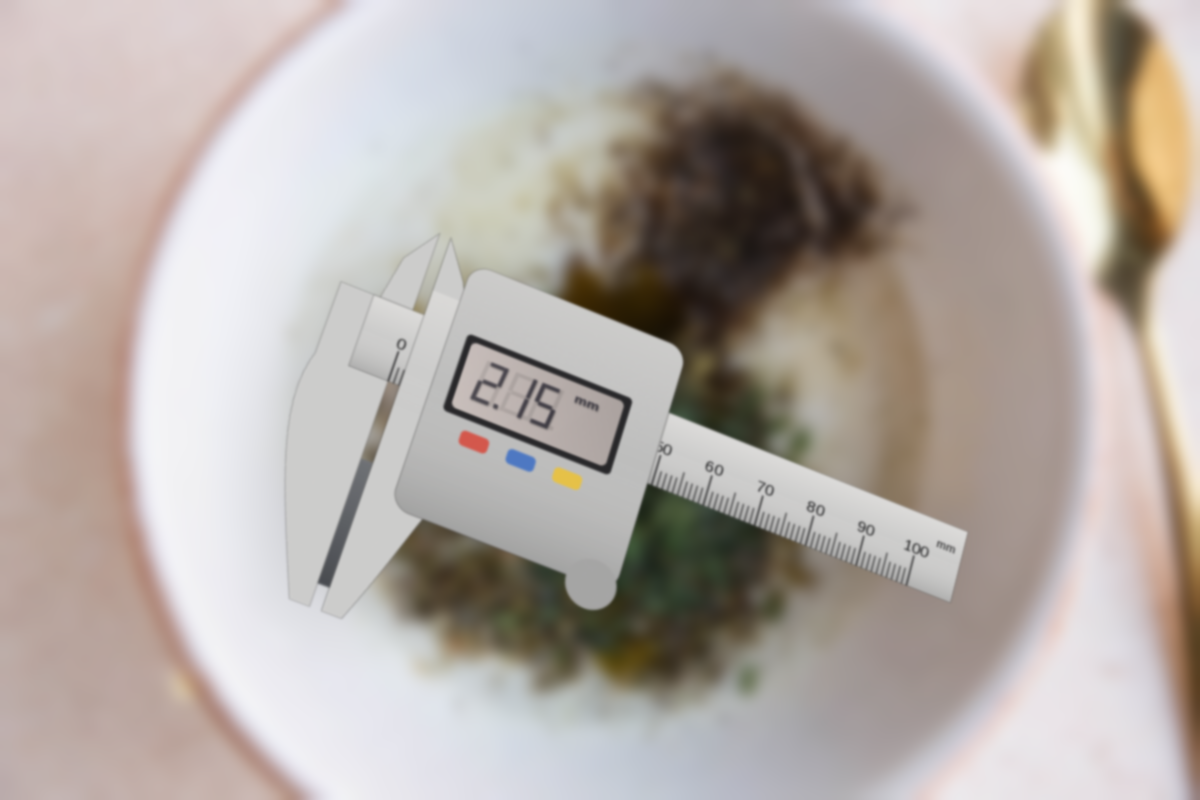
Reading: 2.15 mm
